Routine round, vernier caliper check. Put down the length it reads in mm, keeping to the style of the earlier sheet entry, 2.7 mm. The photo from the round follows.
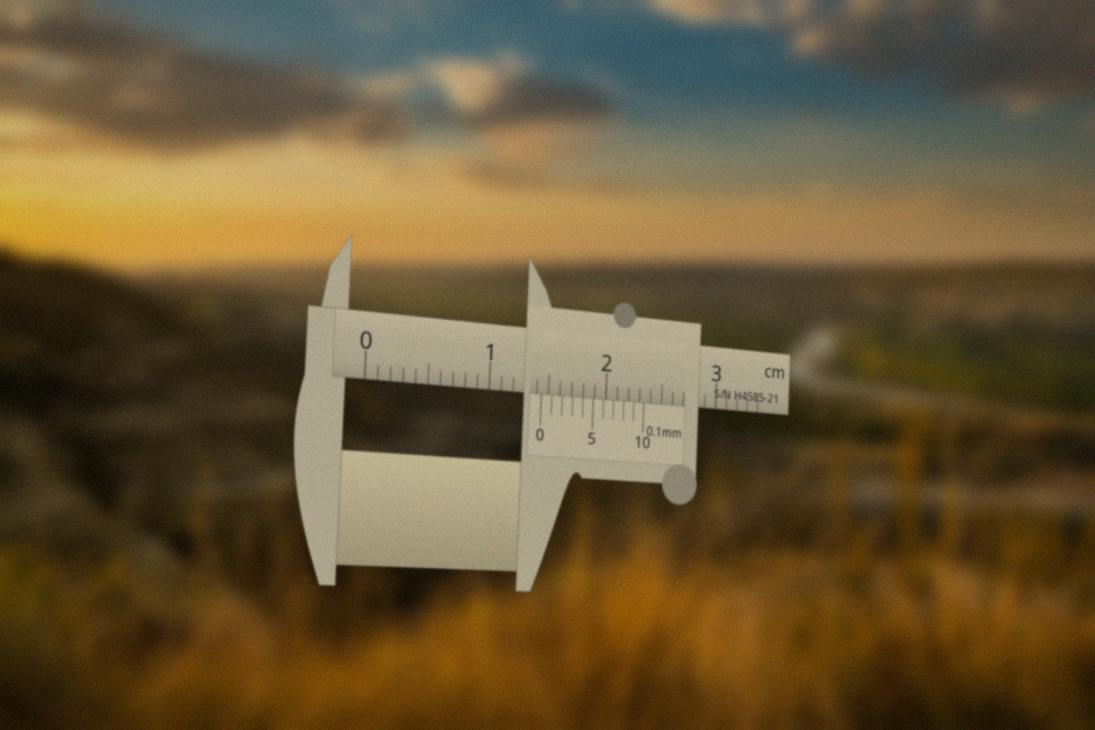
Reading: 14.4 mm
